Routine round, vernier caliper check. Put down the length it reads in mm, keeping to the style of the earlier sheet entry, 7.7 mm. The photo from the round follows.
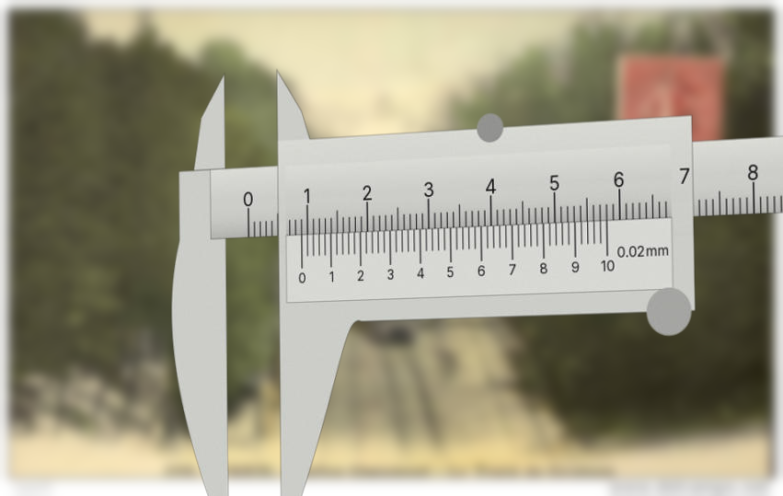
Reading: 9.0 mm
